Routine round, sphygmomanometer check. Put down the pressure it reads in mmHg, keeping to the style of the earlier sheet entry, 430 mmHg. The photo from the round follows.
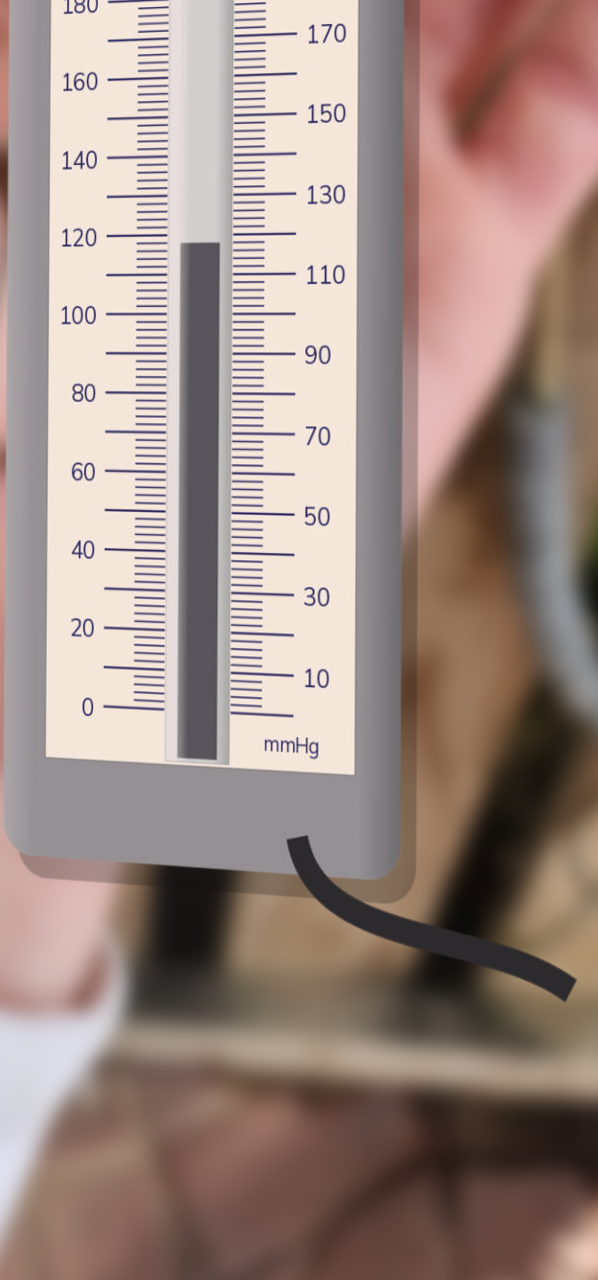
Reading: 118 mmHg
